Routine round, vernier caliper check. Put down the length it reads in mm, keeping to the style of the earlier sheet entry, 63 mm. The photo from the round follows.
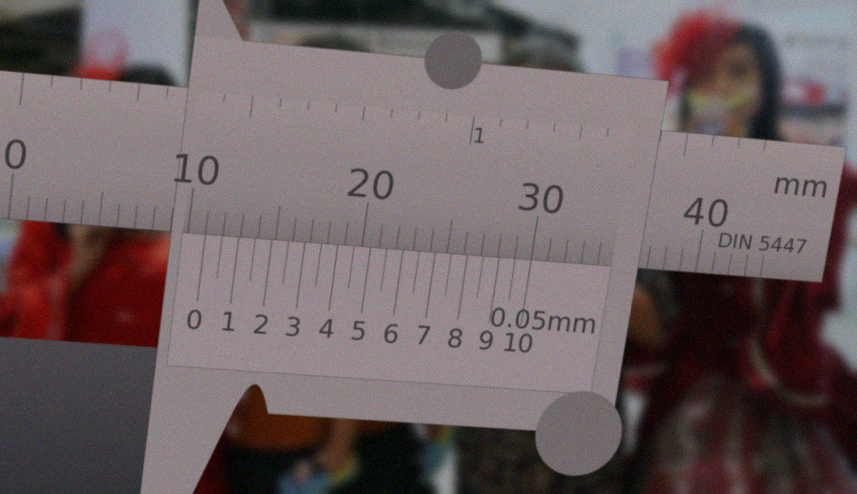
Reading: 11.0 mm
